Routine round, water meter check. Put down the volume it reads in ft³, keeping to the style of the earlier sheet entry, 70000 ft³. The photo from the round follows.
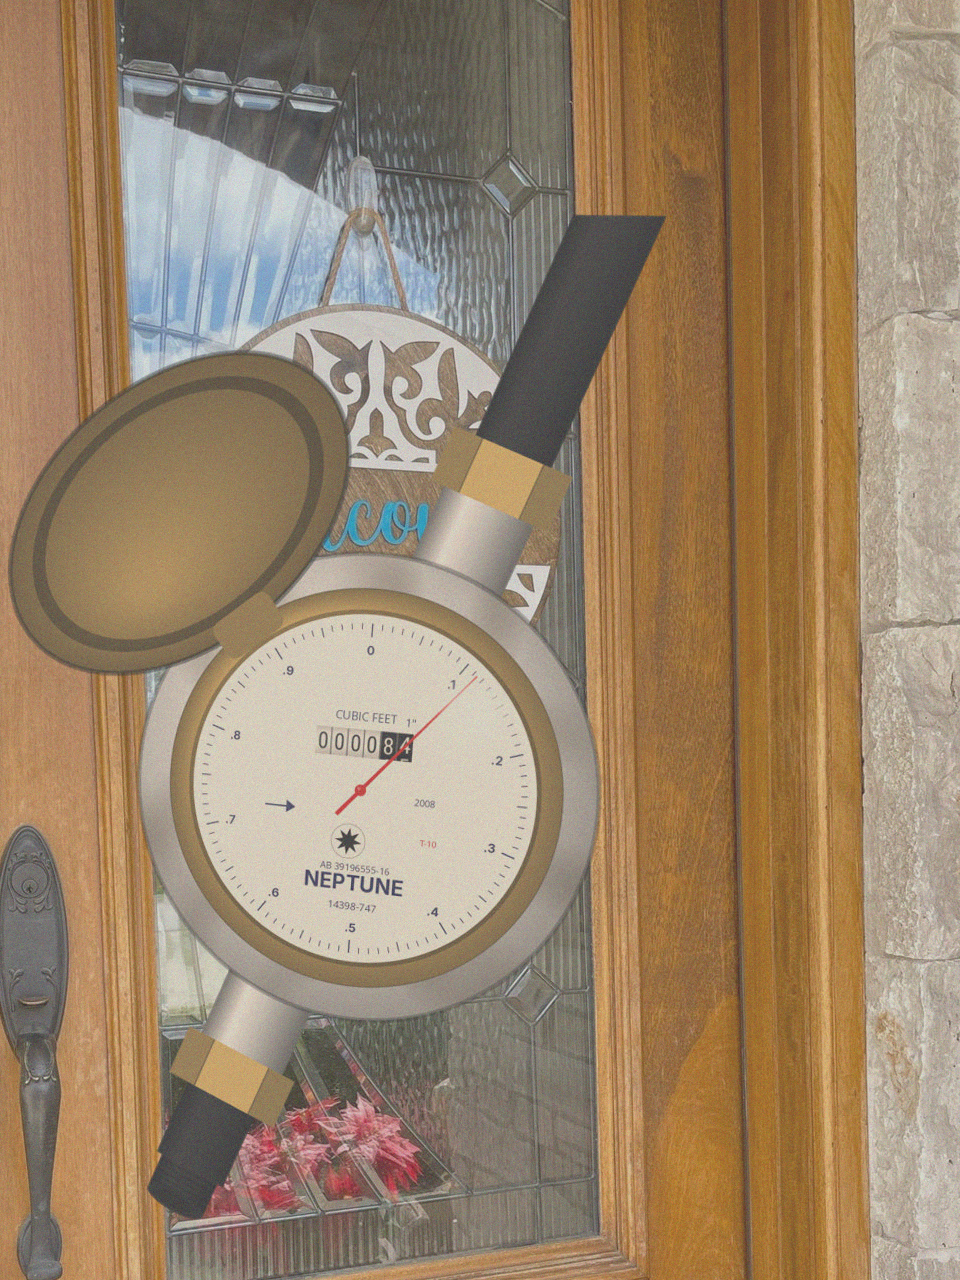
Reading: 84.11 ft³
